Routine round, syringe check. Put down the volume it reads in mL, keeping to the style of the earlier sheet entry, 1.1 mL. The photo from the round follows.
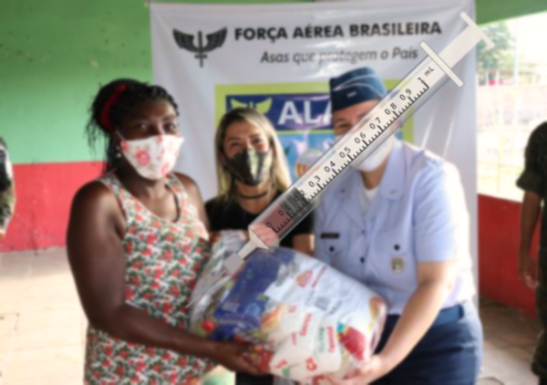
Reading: 0.1 mL
